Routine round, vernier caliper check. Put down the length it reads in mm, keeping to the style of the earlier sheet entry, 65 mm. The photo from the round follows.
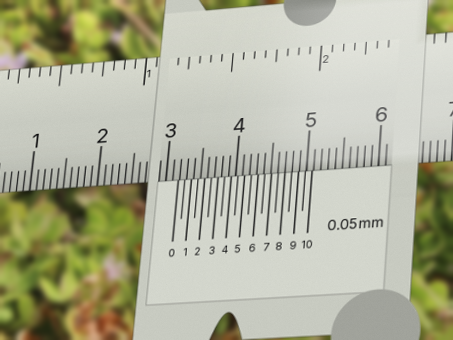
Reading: 31.8 mm
